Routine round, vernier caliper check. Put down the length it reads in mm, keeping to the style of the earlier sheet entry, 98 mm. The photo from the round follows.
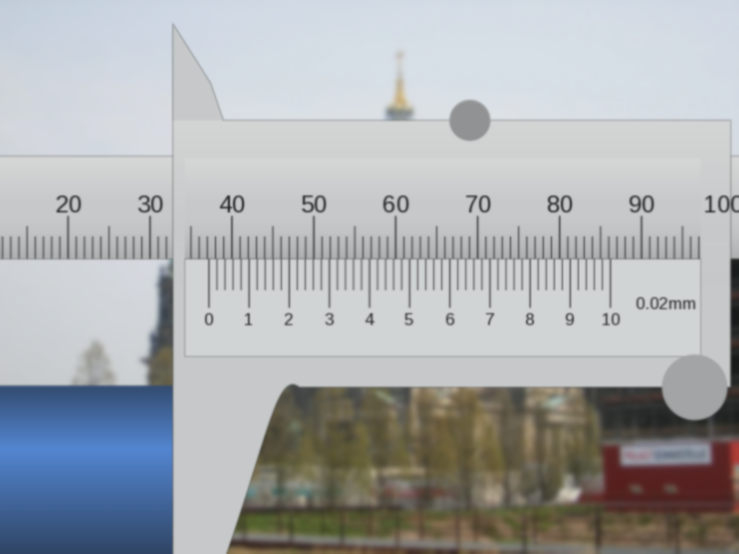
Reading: 37.2 mm
